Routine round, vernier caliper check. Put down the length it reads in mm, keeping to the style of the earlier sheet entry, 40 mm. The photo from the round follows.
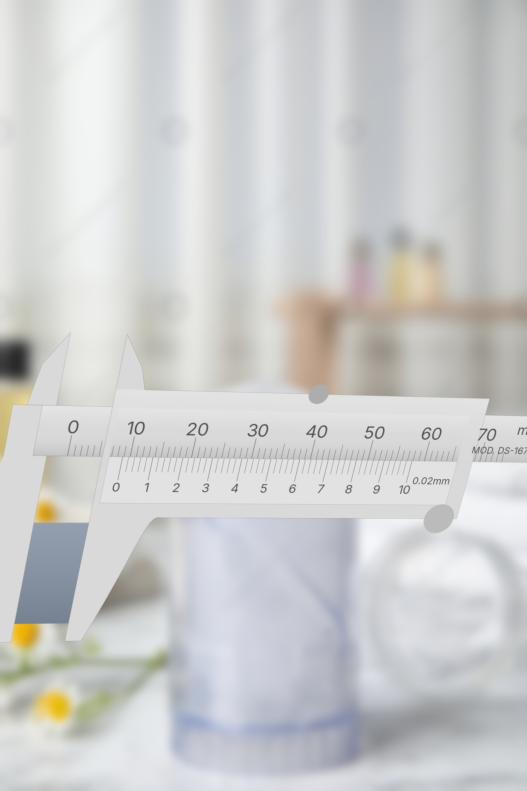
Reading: 8.8 mm
